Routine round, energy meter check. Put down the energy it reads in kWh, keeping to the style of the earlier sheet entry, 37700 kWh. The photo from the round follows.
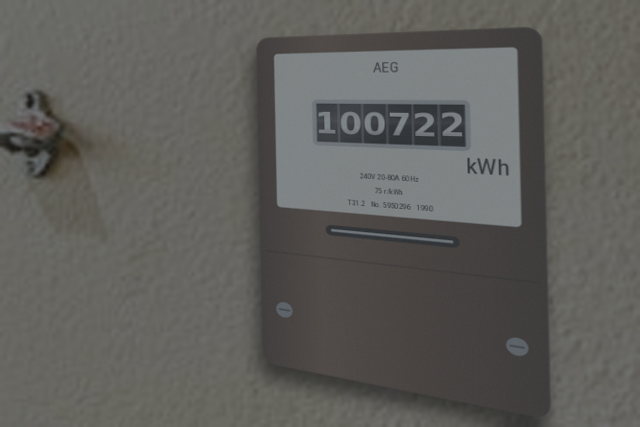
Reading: 100722 kWh
